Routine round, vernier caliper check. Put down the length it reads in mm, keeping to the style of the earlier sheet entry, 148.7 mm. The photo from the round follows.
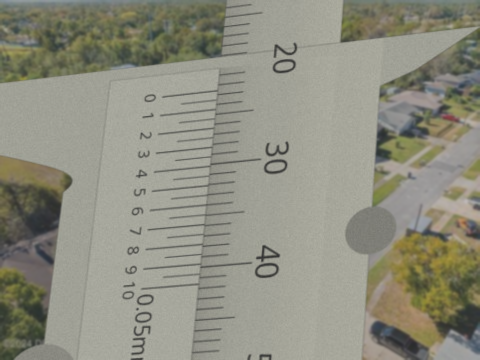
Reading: 22.6 mm
